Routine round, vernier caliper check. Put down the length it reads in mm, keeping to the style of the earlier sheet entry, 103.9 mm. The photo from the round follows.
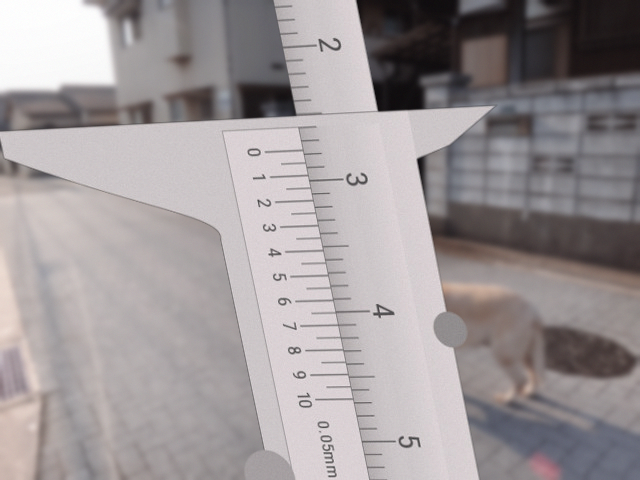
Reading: 27.7 mm
